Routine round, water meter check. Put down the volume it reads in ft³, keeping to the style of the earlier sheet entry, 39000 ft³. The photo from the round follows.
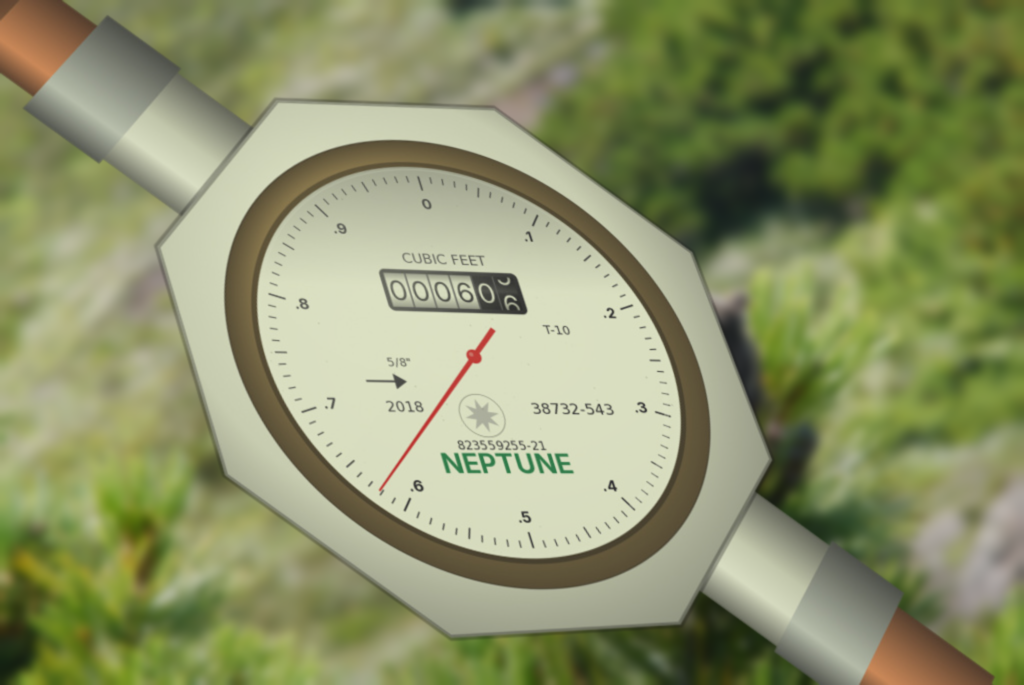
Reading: 605.62 ft³
